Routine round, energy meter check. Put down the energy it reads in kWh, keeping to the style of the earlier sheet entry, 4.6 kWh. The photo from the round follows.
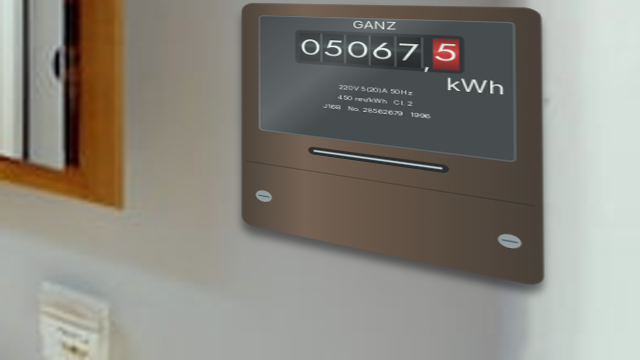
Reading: 5067.5 kWh
